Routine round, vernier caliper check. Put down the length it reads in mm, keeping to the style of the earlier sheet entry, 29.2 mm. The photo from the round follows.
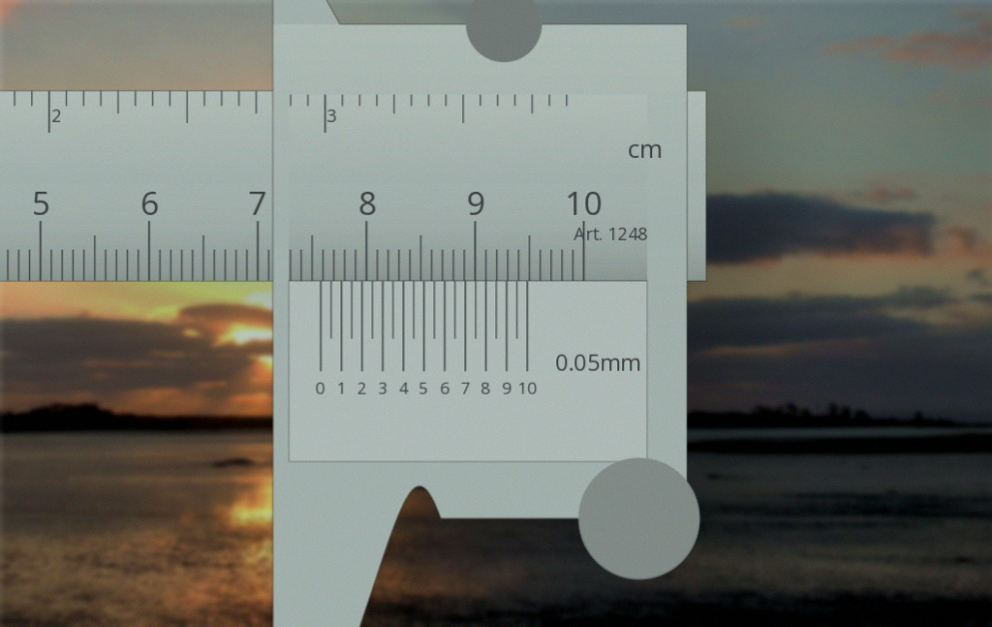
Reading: 75.8 mm
